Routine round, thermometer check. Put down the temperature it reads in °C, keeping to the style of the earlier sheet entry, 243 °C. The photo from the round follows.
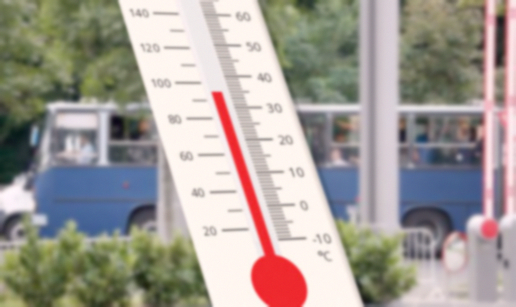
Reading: 35 °C
